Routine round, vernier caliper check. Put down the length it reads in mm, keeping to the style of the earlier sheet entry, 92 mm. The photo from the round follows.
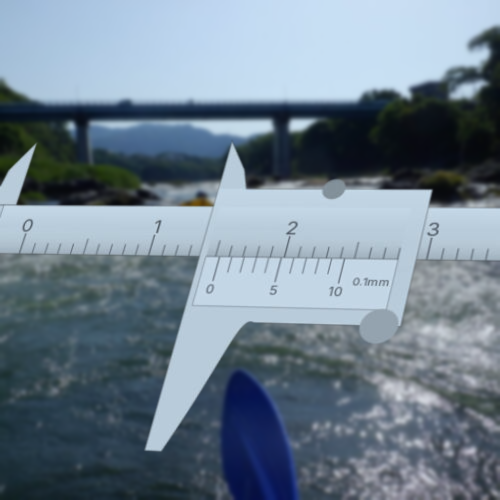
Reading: 15.3 mm
